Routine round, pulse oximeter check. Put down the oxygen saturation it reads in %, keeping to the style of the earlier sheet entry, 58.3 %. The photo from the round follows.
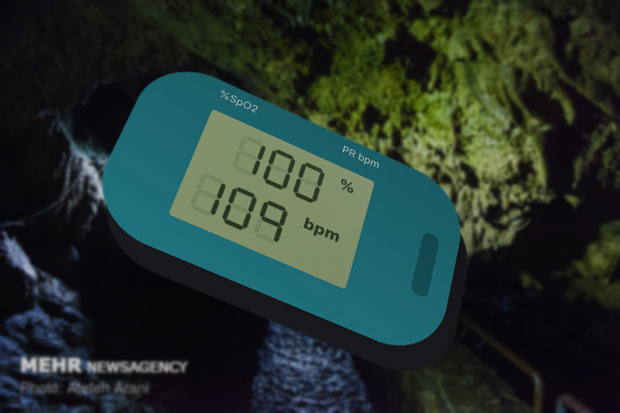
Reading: 100 %
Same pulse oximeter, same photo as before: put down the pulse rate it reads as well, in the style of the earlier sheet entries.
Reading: 109 bpm
